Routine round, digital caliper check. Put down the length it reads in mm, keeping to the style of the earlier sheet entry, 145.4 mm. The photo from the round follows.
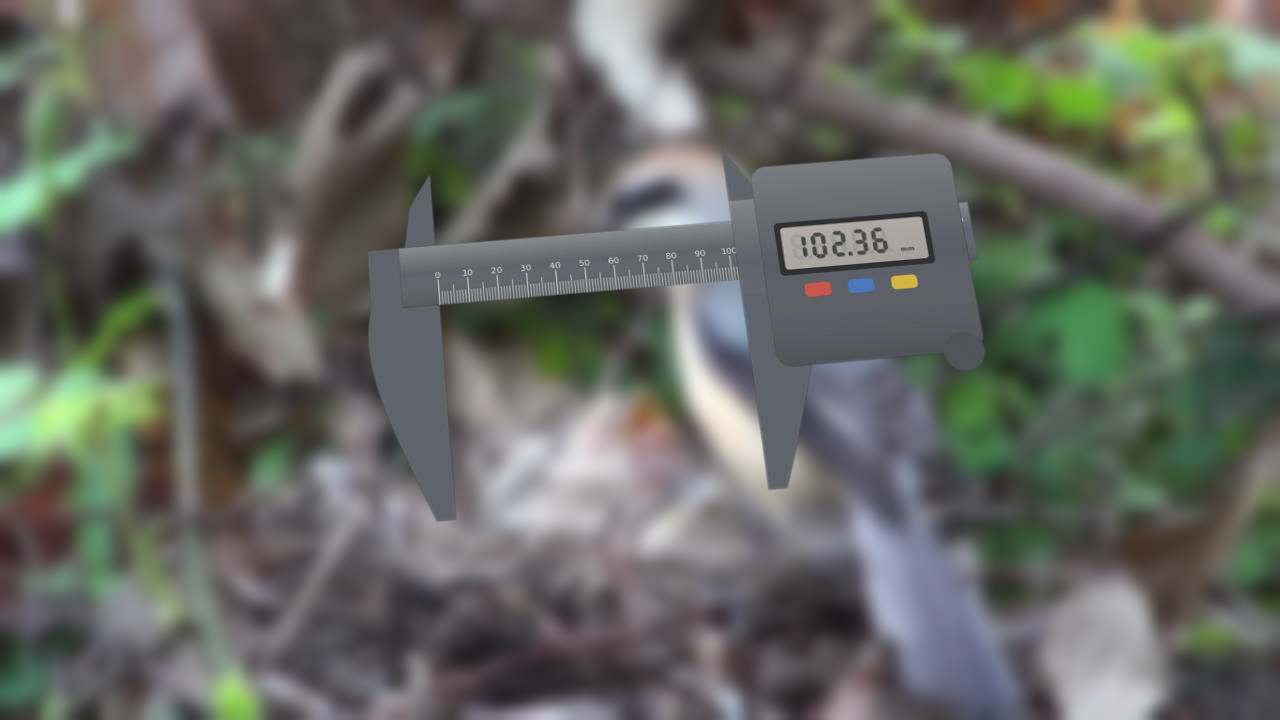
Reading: 102.36 mm
